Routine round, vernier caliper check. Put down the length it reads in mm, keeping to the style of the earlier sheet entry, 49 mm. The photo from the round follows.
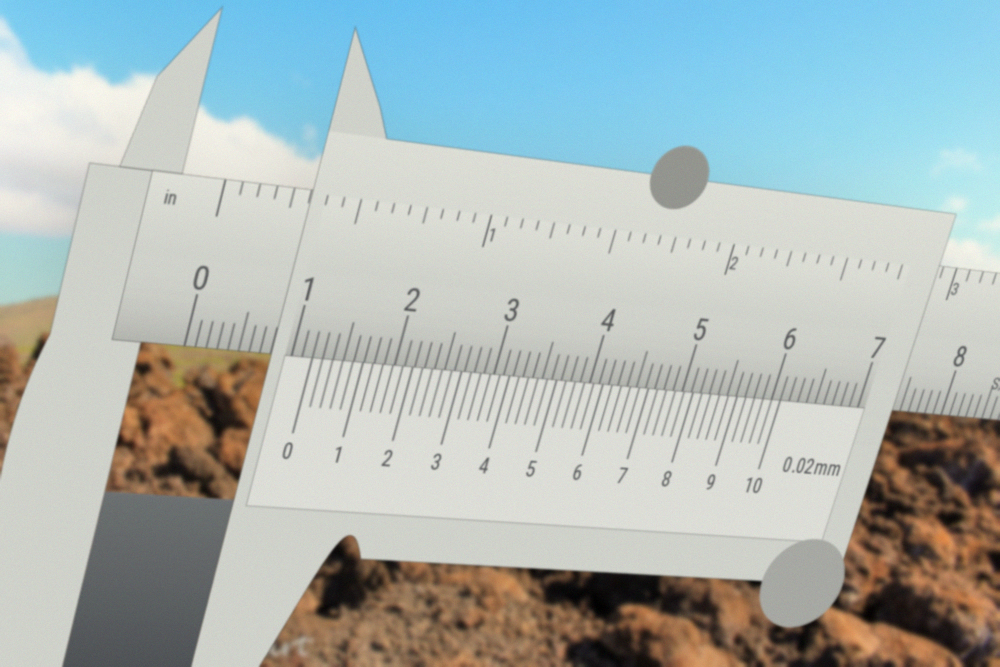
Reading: 12.0 mm
